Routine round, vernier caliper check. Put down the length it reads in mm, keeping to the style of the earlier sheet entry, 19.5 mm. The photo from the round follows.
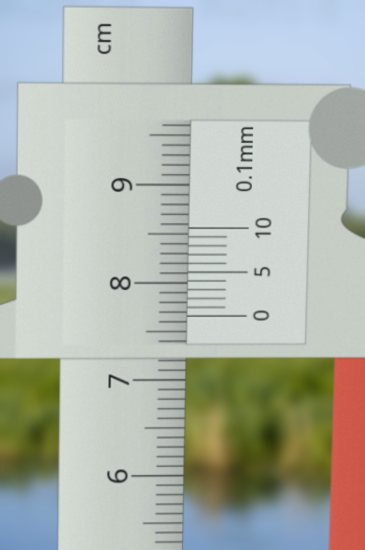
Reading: 76.6 mm
